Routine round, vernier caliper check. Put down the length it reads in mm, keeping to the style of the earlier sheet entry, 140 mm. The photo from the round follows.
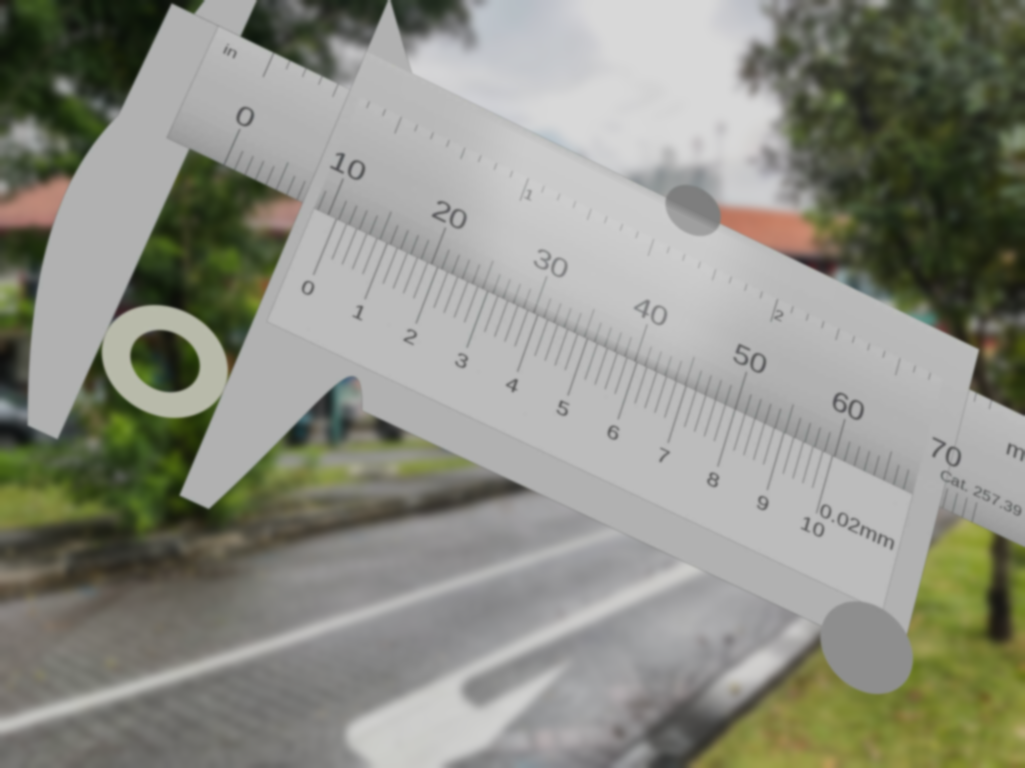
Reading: 10.8 mm
